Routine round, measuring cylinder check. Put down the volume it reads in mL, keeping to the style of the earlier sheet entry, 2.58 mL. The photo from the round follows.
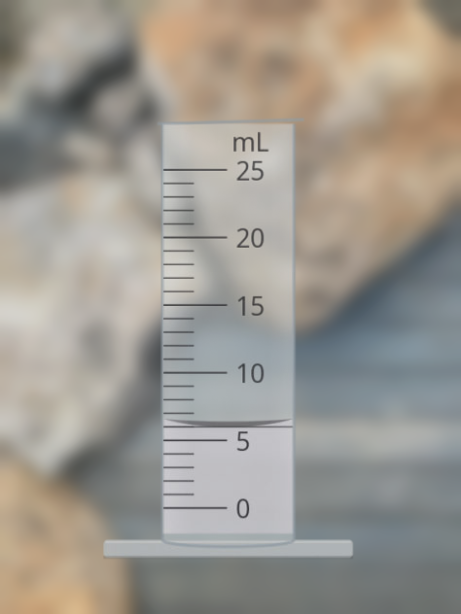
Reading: 6 mL
